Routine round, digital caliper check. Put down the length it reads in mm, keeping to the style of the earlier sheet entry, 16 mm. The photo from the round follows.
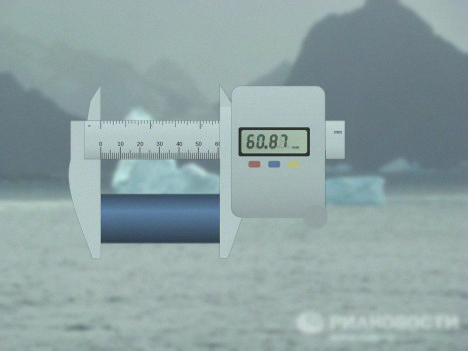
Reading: 60.87 mm
